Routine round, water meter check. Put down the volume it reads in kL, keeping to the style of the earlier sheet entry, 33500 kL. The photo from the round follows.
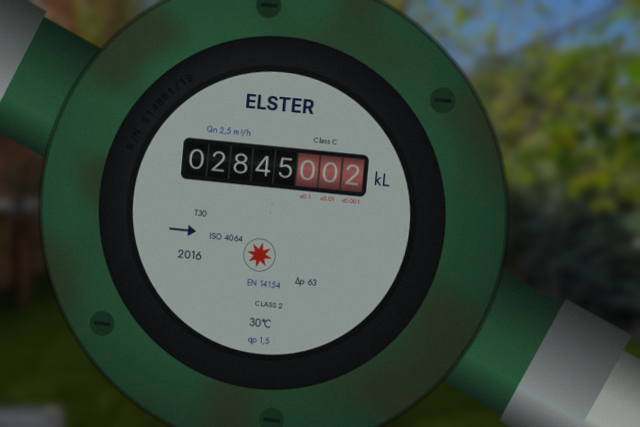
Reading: 2845.002 kL
